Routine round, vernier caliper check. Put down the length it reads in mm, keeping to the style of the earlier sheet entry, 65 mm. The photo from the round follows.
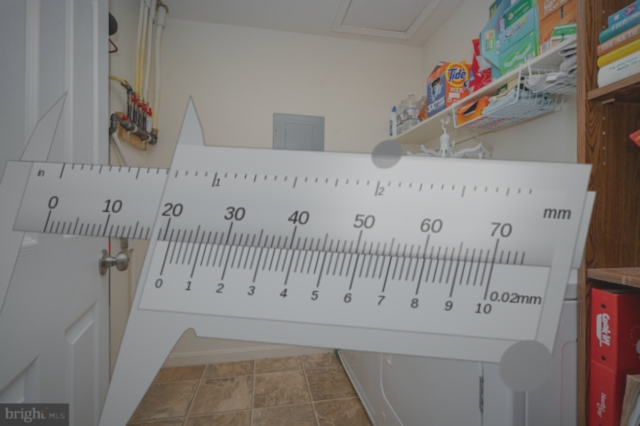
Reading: 21.0 mm
